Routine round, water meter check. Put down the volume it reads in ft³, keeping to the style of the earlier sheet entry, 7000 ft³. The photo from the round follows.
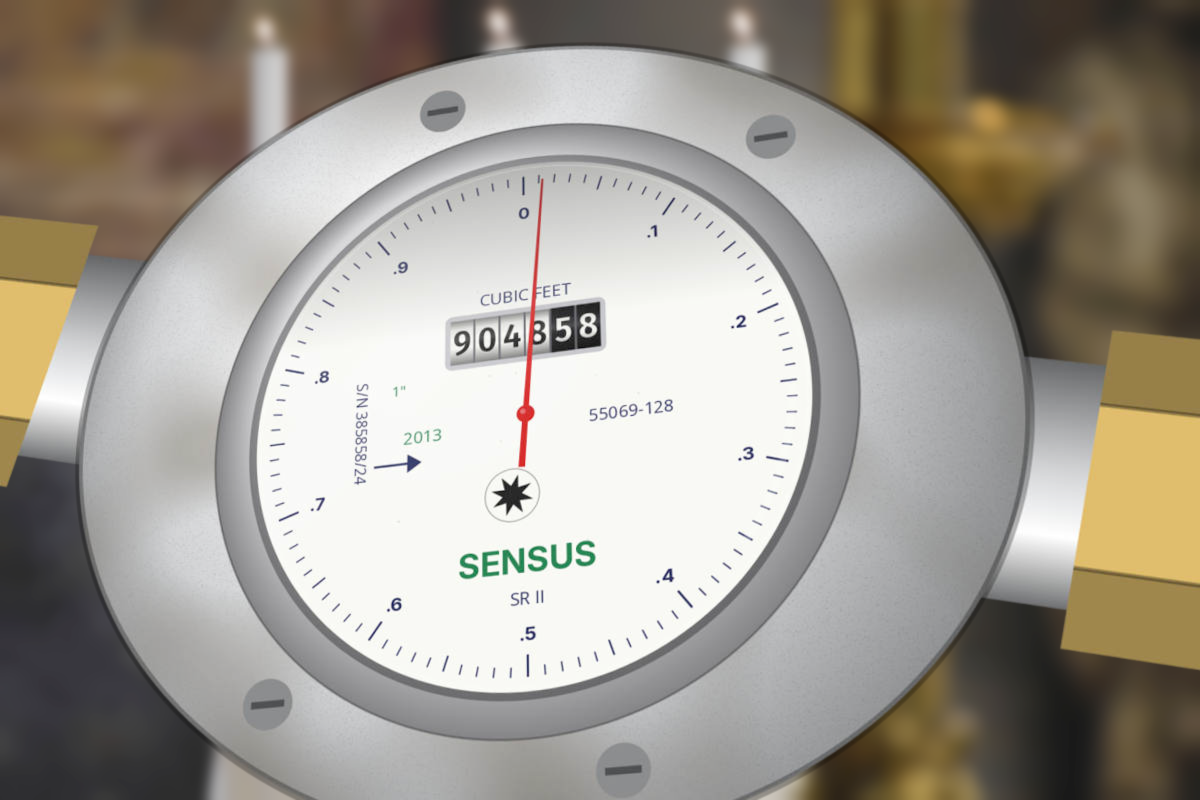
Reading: 904858.01 ft³
